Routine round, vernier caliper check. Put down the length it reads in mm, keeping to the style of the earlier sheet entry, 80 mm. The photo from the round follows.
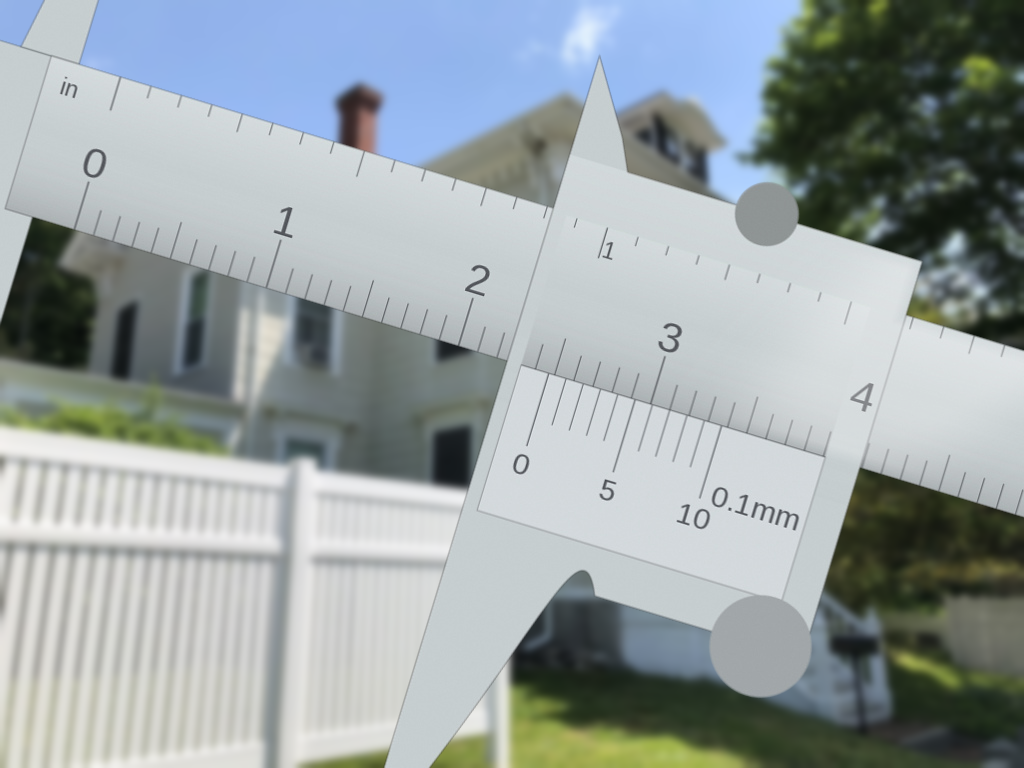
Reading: 24.7 mm
